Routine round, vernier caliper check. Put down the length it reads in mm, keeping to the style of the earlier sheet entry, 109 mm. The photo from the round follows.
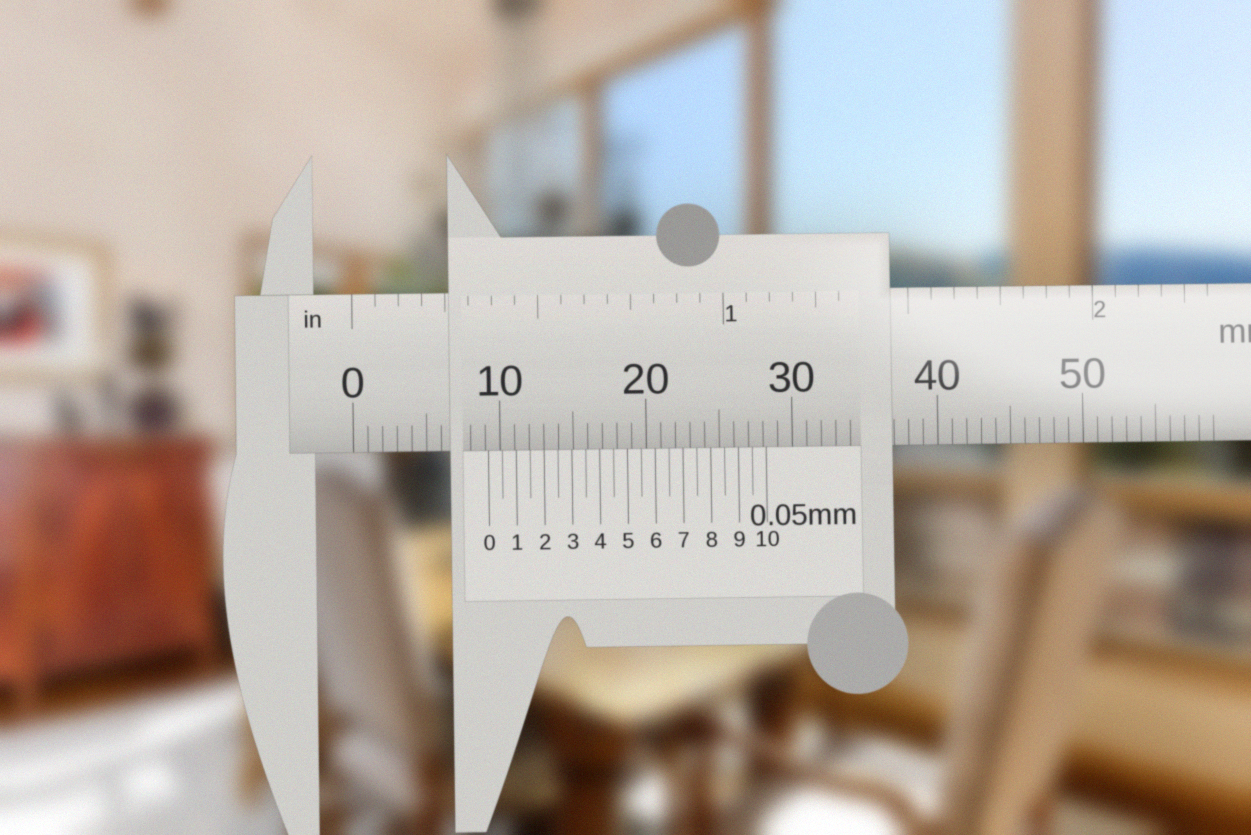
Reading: 9.2 mm
